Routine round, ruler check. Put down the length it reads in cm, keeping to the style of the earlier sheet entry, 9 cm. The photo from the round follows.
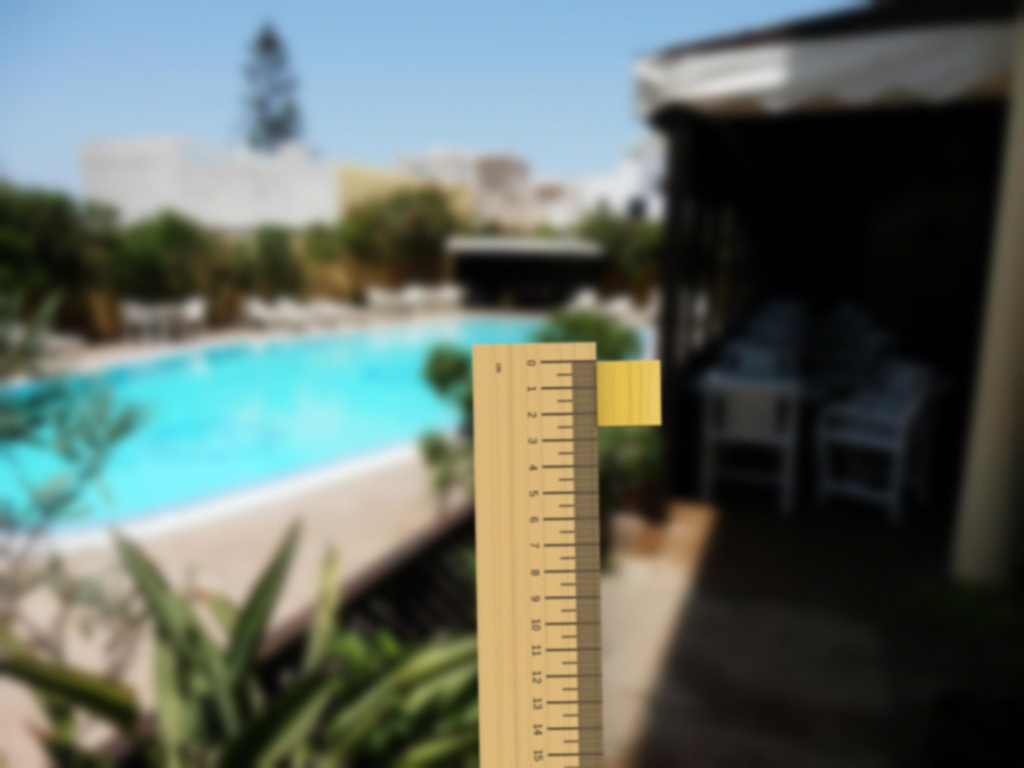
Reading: 2.5 cm
